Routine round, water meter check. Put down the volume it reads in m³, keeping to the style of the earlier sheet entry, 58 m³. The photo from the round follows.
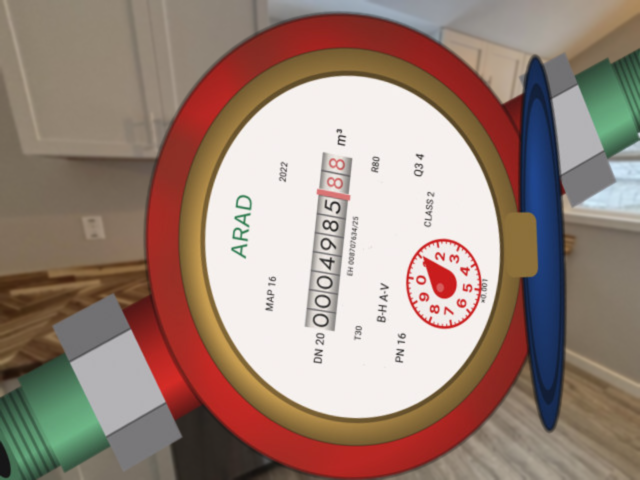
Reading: 4985.881 m³
